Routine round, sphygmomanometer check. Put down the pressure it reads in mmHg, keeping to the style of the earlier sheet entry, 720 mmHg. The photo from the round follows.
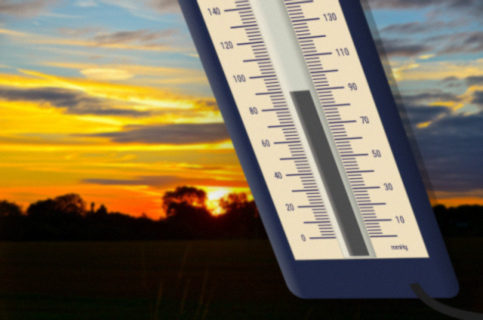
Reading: 90 mmHg
